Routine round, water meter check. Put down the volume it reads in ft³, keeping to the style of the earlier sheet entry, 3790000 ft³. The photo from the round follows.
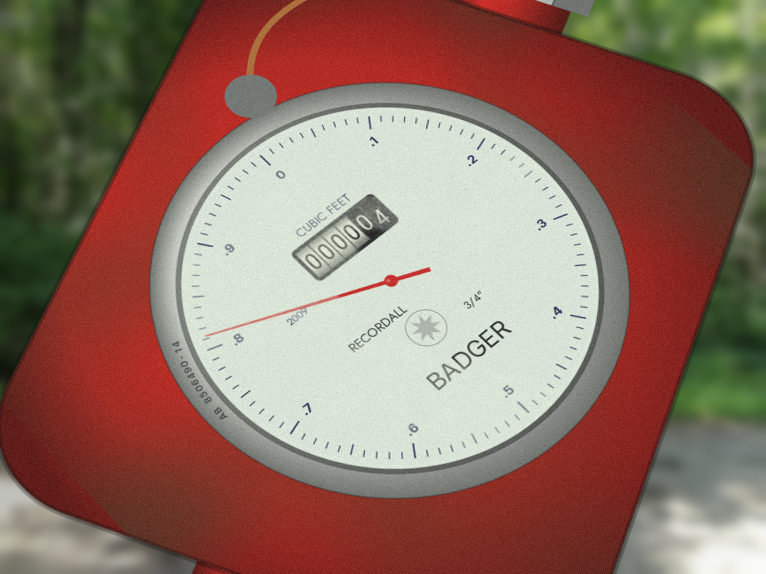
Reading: 3.81 ft³
